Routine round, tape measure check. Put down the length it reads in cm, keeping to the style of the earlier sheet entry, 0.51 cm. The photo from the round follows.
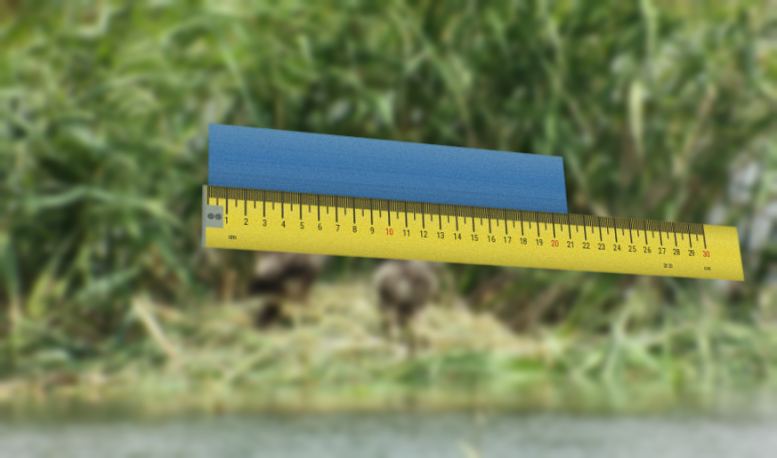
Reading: 21 cm
